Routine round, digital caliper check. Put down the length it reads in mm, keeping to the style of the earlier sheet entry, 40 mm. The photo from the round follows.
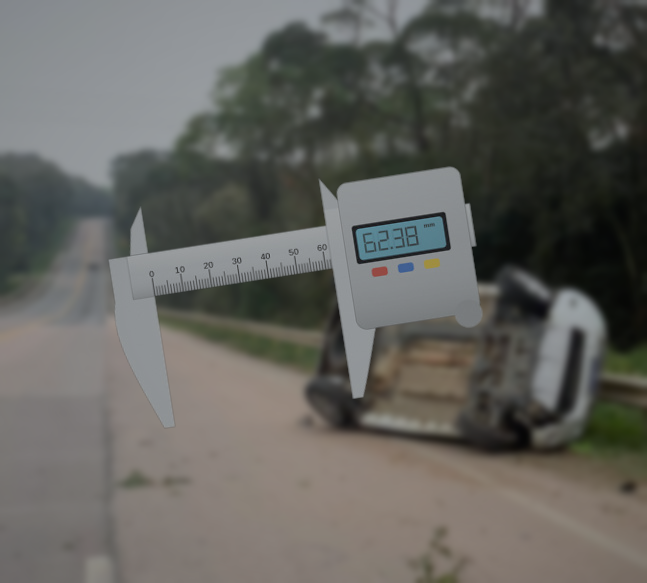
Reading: 62.38 mm
